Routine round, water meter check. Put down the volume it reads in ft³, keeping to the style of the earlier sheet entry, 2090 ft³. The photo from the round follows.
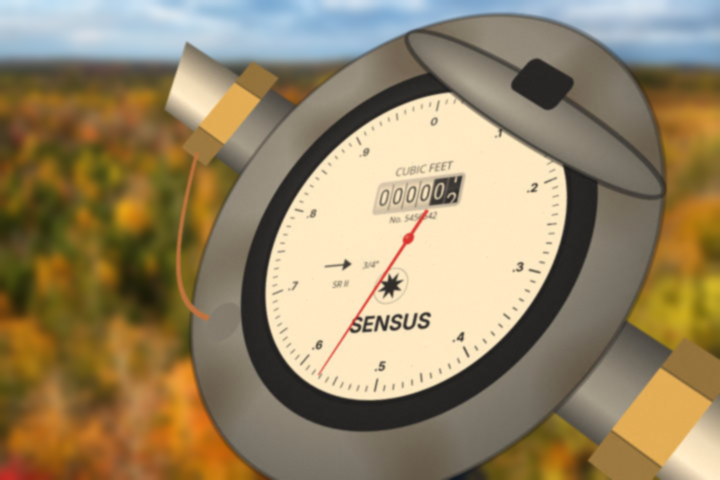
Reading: 1.57 ft³
